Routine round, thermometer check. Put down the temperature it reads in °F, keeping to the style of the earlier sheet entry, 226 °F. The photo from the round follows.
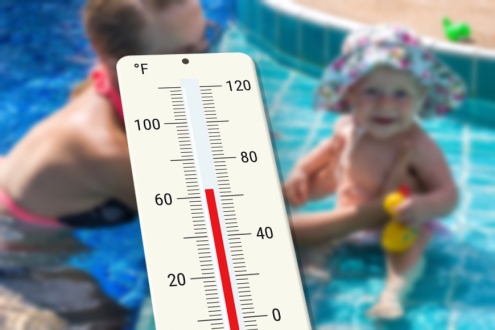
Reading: 64 °F
